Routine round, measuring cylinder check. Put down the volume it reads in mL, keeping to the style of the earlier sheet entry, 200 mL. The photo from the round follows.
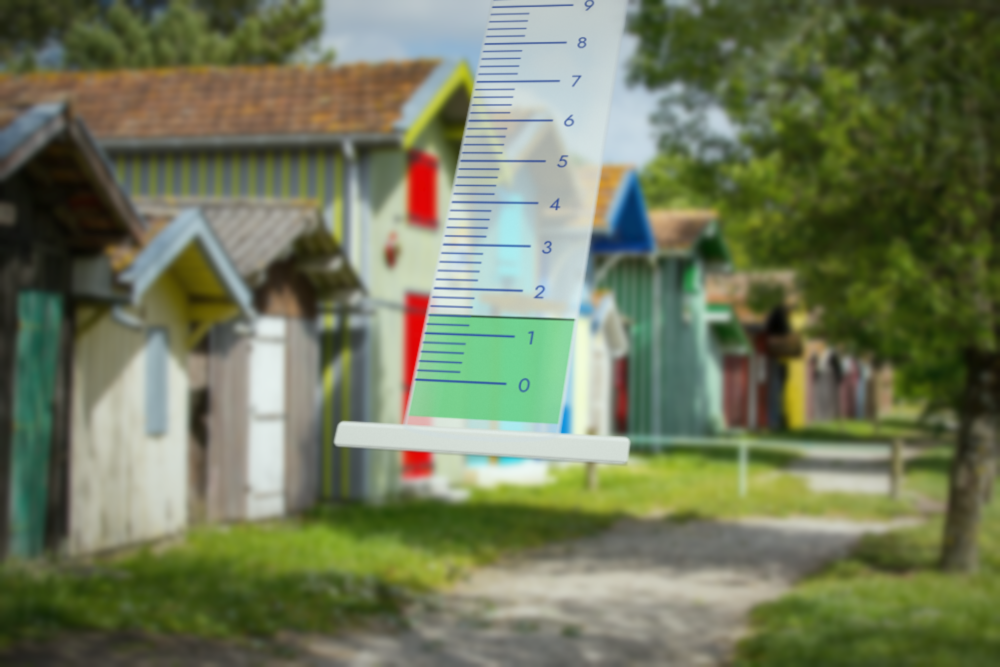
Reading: 1.4 mL
